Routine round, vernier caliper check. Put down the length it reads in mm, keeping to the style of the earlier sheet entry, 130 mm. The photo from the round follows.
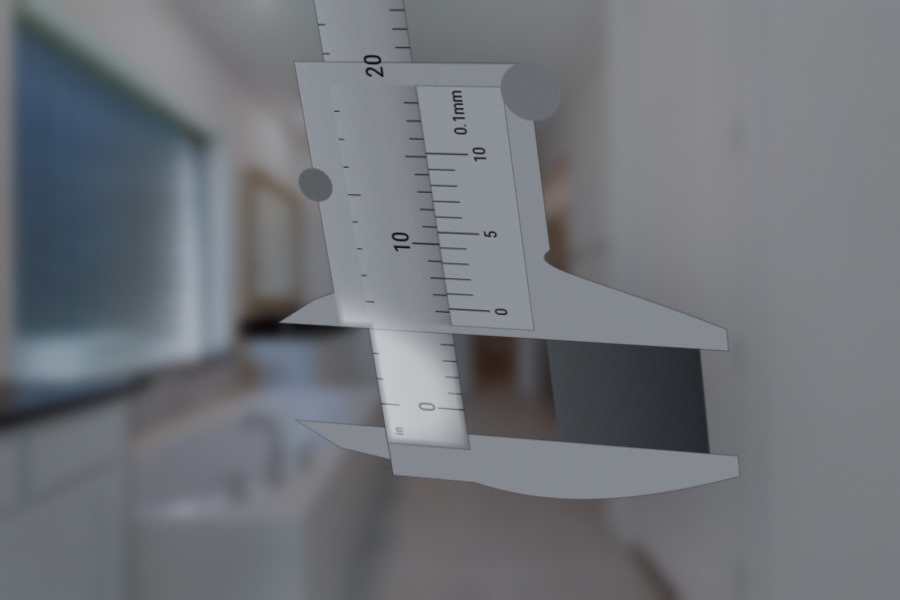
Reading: 6.2 mm
